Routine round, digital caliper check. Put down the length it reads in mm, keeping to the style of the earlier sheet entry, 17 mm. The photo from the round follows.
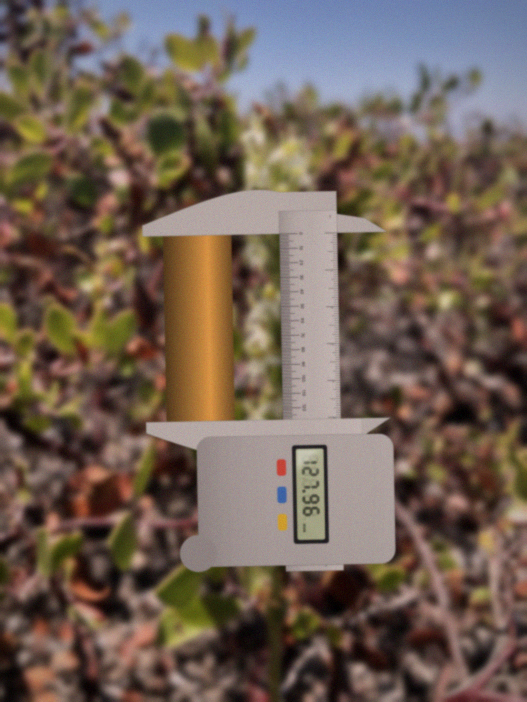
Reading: 127.96 mm
